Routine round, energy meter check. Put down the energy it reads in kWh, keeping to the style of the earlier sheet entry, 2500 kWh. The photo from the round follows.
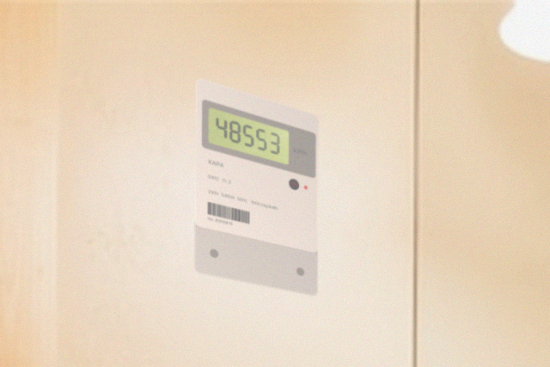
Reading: 48553 kWh
